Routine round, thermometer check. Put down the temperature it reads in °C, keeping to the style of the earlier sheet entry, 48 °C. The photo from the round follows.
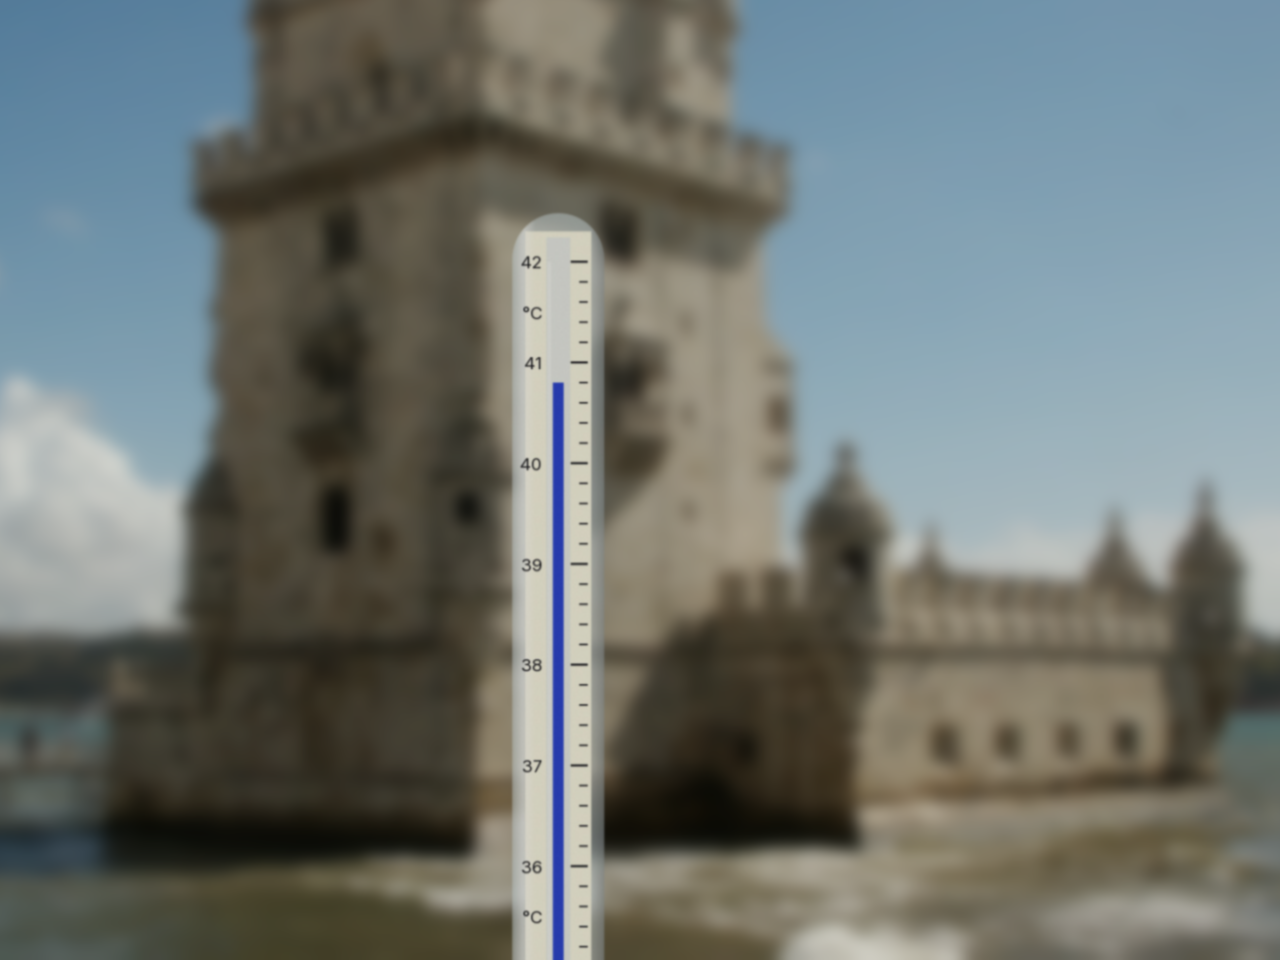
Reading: 40.8 °C
